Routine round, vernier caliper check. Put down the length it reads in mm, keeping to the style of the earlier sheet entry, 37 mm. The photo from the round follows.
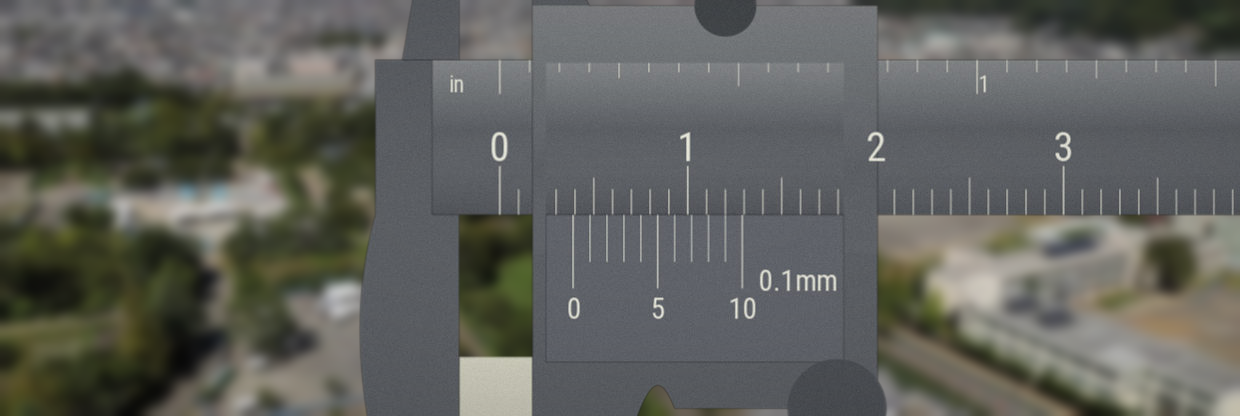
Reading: 3.9 mm
